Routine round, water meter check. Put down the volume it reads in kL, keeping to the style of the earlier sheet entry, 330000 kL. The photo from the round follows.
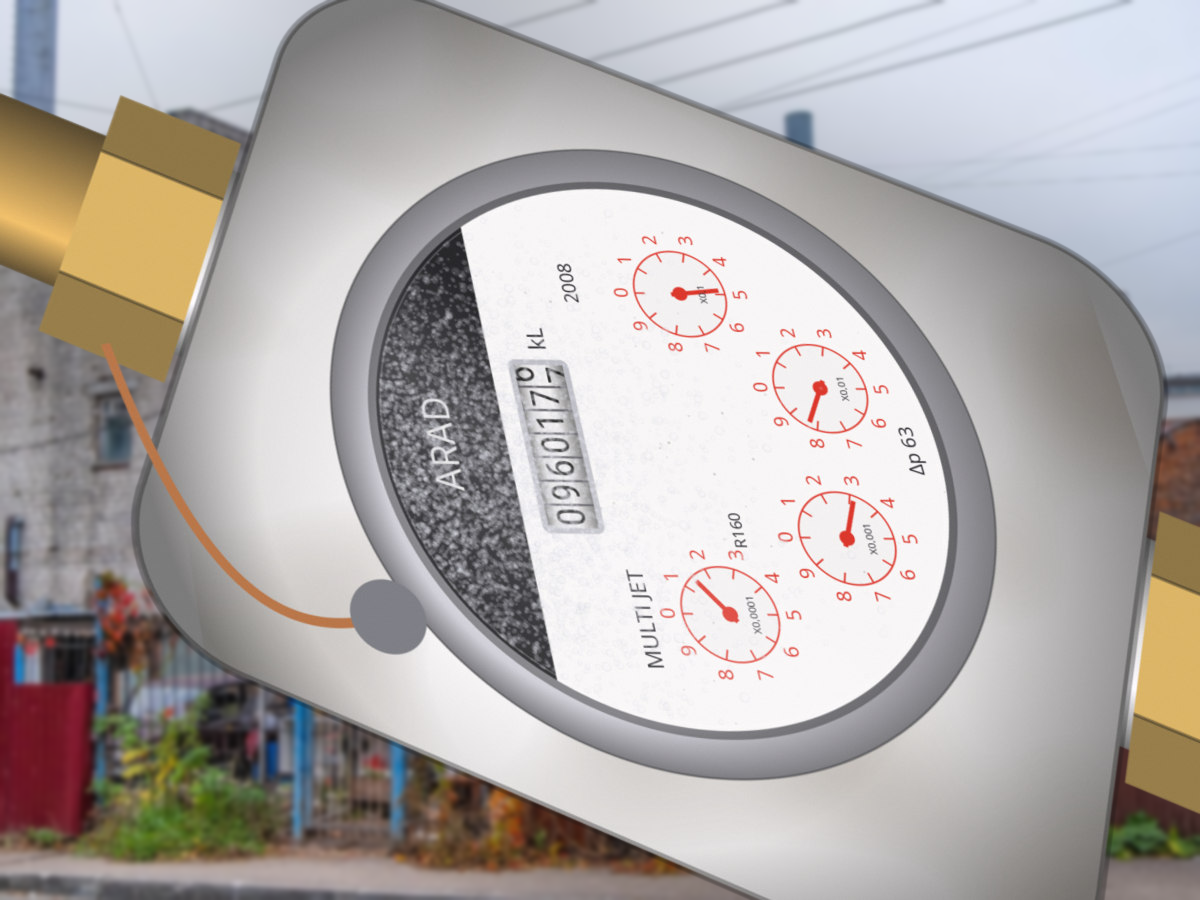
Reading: 960176.4831 kL
